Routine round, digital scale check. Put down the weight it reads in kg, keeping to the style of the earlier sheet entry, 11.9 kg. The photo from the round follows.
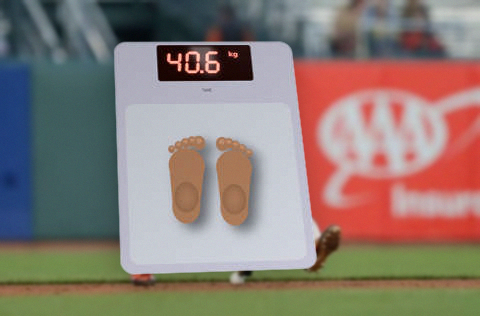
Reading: 40.6 kg
